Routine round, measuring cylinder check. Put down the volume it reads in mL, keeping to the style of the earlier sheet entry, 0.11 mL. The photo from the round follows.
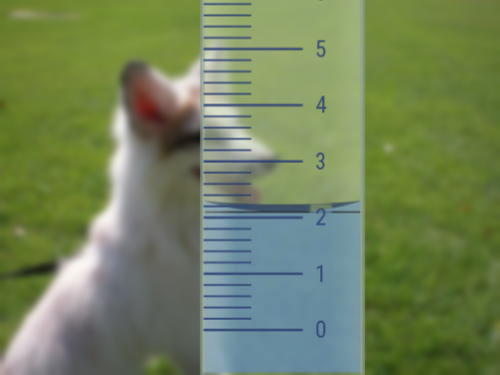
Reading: 2.1 mL
